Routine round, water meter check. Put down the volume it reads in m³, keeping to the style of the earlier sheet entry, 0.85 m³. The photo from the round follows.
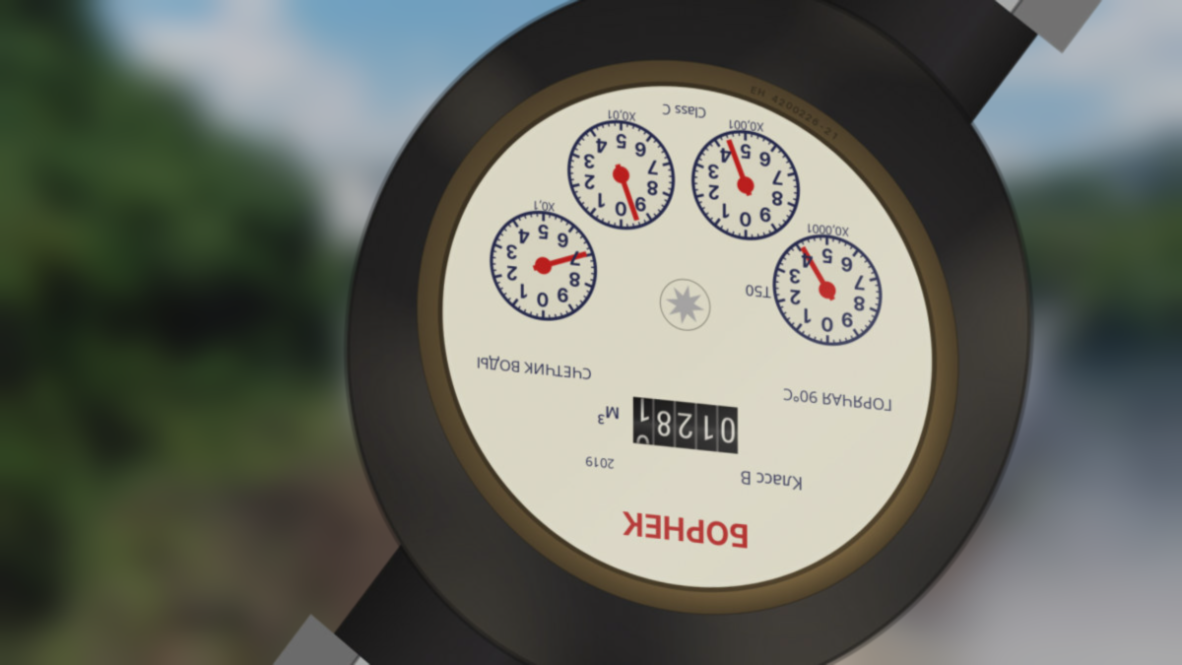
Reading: 1280.6944 m³
